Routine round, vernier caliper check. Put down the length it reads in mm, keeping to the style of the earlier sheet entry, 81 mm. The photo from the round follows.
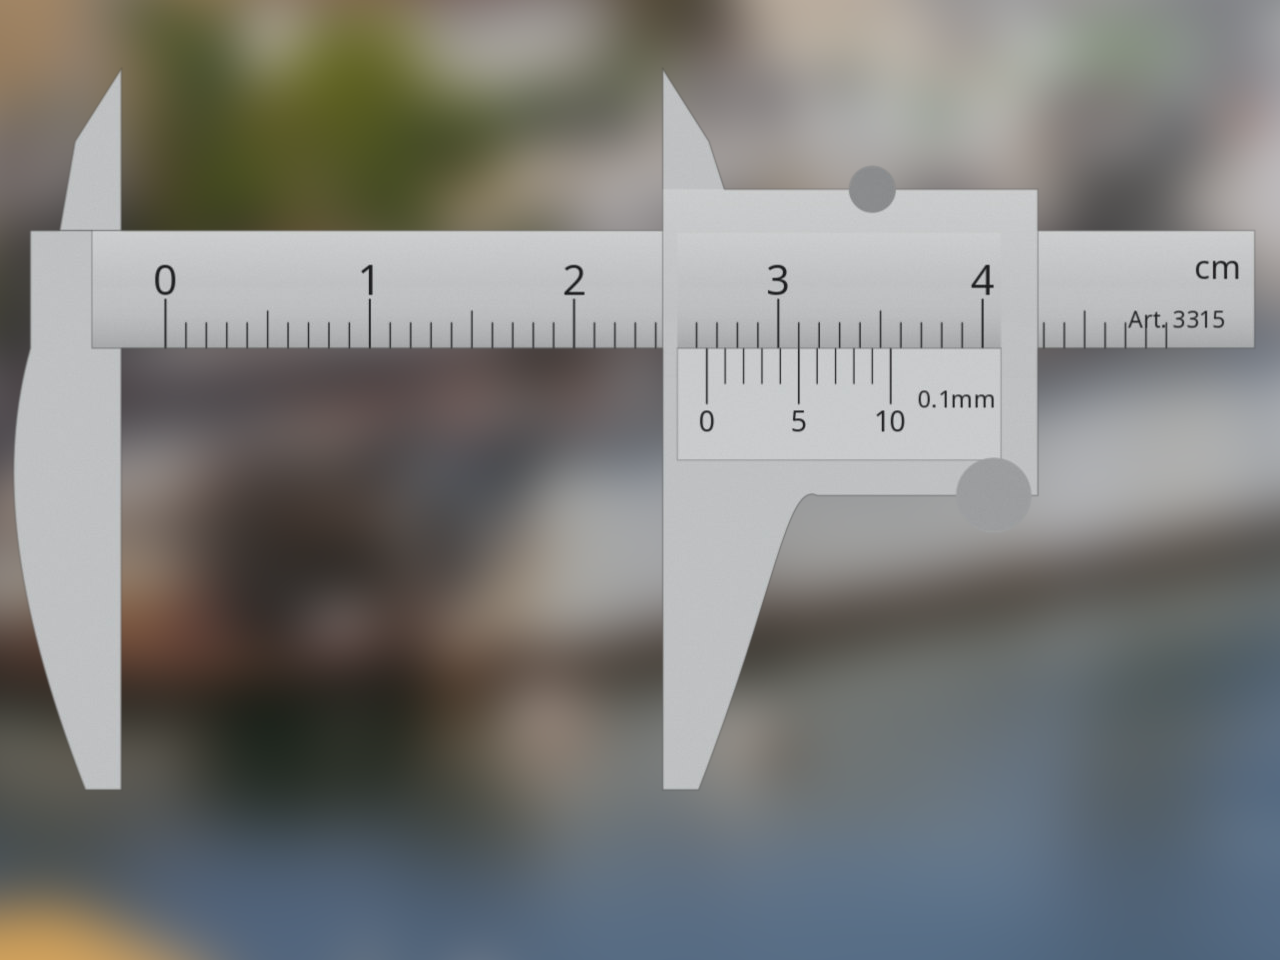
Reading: 26.5 mm
